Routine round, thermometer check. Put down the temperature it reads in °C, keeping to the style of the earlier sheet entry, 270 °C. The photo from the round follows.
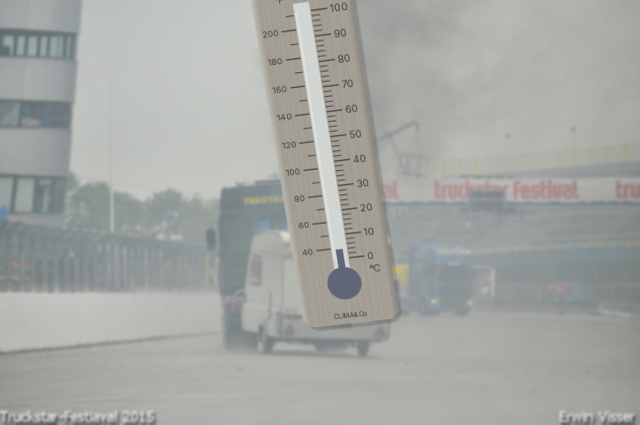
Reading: 4 °C
